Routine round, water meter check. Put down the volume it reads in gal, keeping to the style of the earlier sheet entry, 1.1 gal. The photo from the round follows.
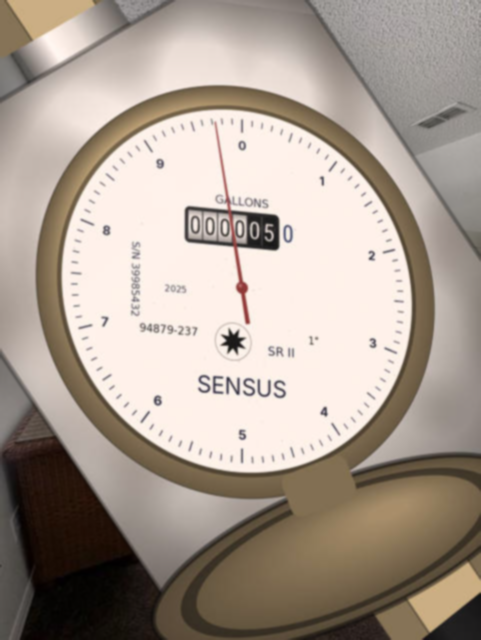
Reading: 49.7 gal
